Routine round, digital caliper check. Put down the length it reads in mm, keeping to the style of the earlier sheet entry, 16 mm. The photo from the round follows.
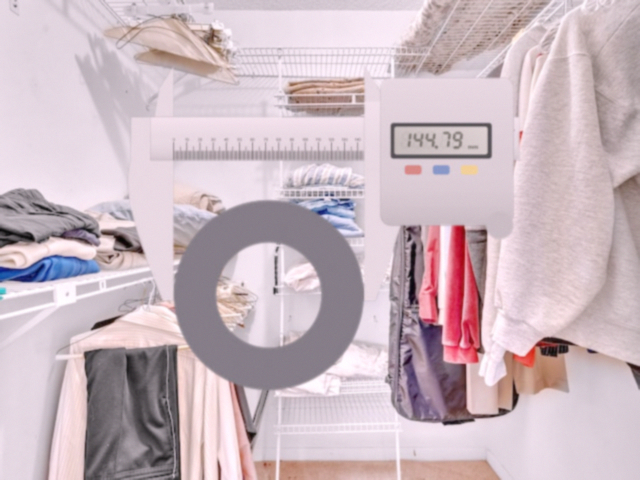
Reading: 144.79 mm
